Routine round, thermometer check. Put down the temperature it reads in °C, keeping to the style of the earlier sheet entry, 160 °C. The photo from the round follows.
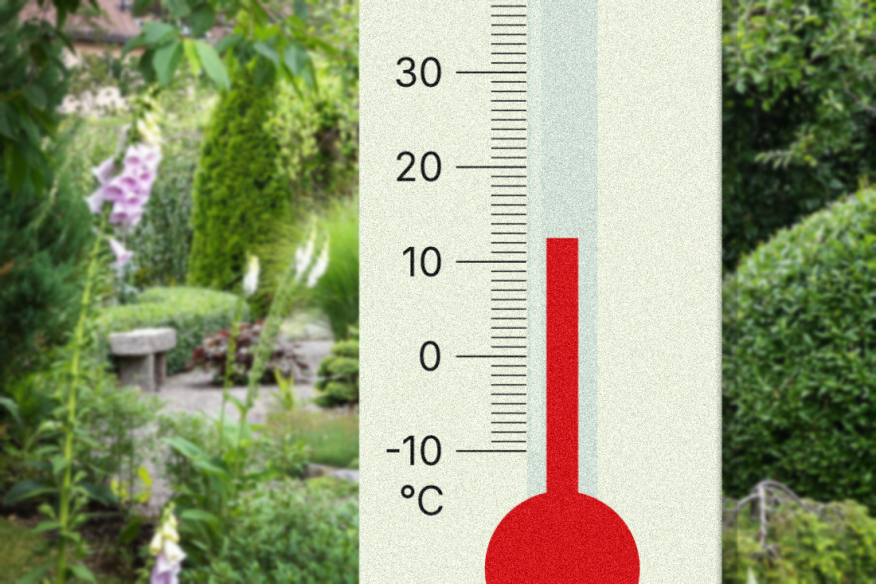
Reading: 12.5 °C
